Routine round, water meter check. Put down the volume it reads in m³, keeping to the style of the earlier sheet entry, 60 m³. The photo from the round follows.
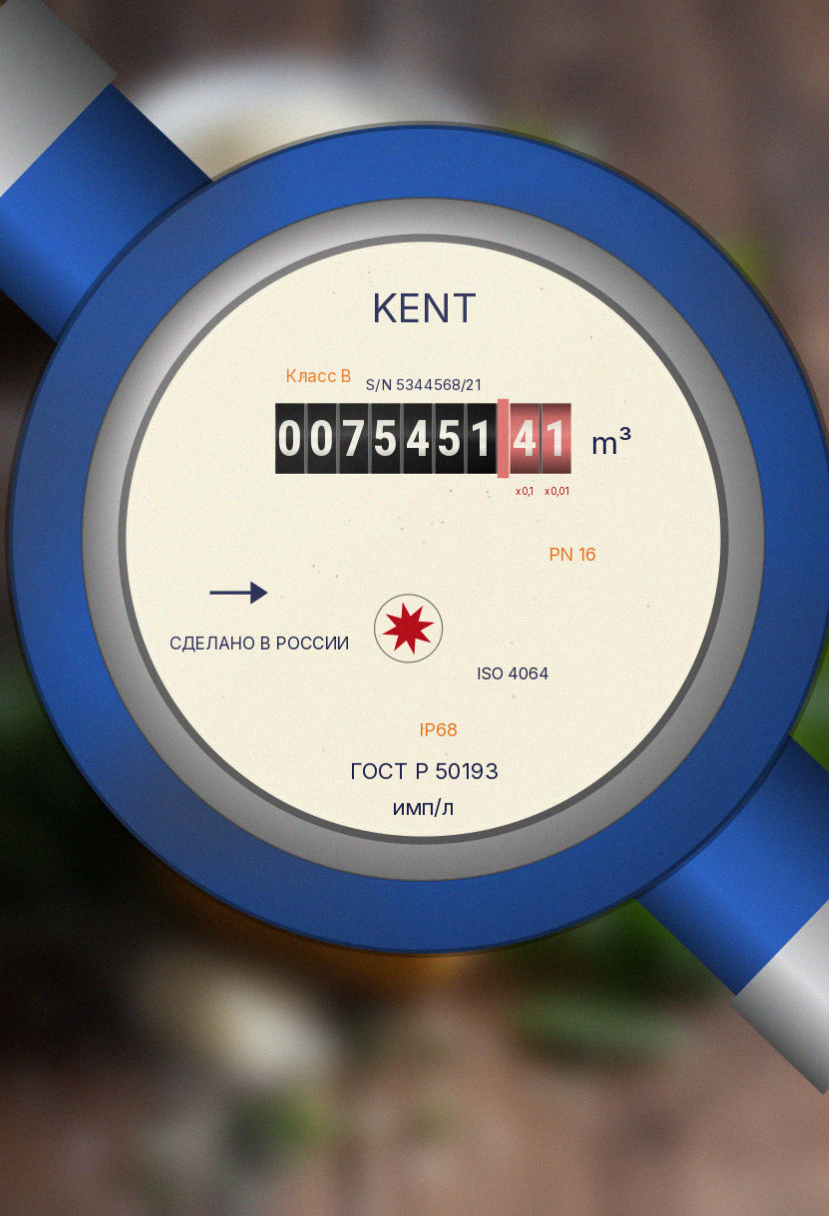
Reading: 75451.41 m³
